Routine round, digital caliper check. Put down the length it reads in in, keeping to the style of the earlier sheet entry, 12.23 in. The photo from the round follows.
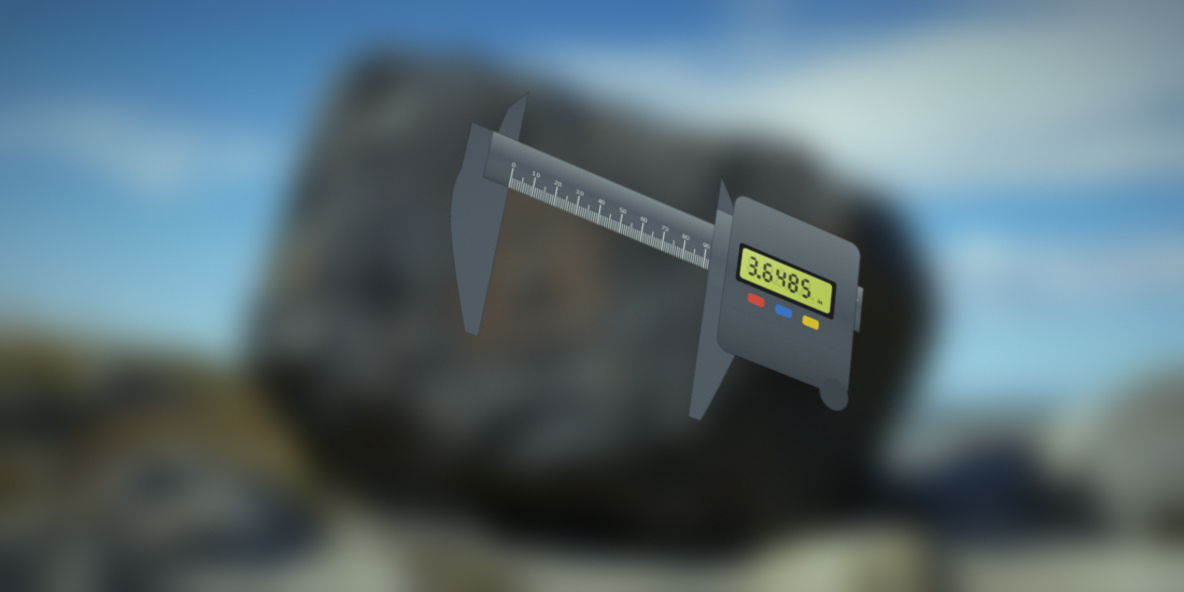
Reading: 3.6485 in
